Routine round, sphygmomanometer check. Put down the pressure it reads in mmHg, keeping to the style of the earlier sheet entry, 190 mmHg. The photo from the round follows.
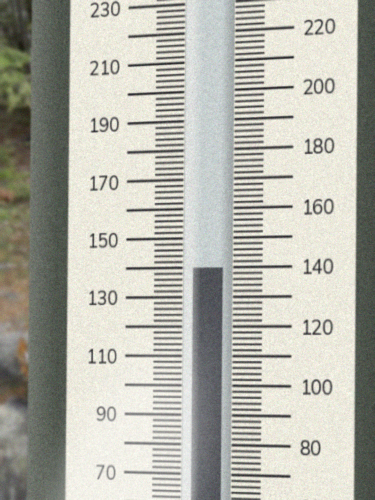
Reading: 140 mmHg
